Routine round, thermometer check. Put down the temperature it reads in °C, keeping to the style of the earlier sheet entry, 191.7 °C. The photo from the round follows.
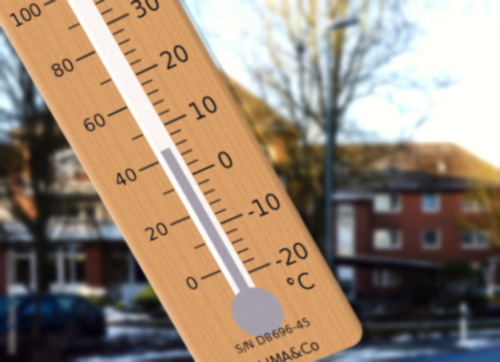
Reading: 6 °C
